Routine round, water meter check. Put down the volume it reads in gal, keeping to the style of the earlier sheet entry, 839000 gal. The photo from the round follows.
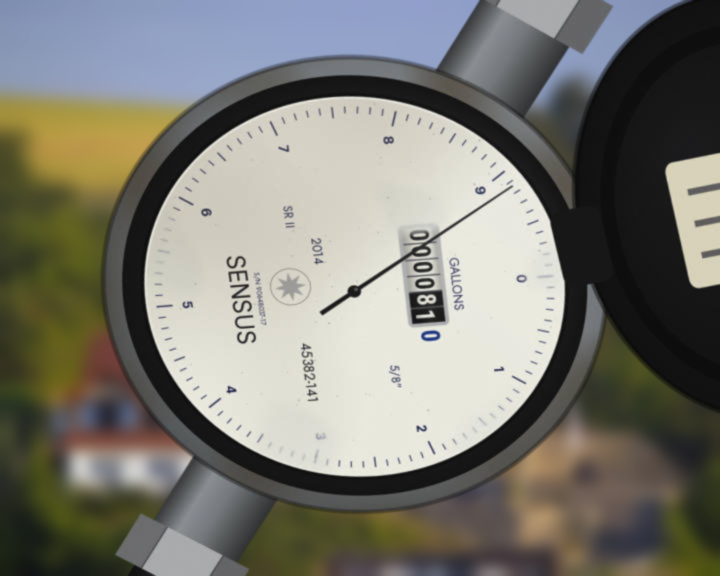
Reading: 809.1 gal
